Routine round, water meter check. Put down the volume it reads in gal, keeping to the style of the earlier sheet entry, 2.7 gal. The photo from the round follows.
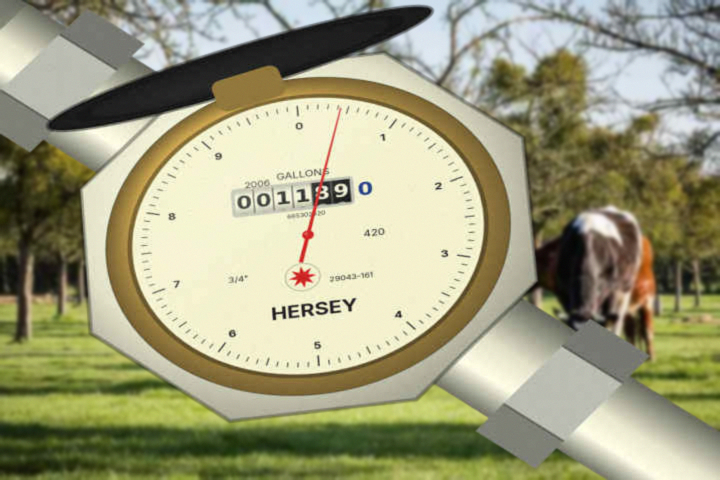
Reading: 11890.4 gal
